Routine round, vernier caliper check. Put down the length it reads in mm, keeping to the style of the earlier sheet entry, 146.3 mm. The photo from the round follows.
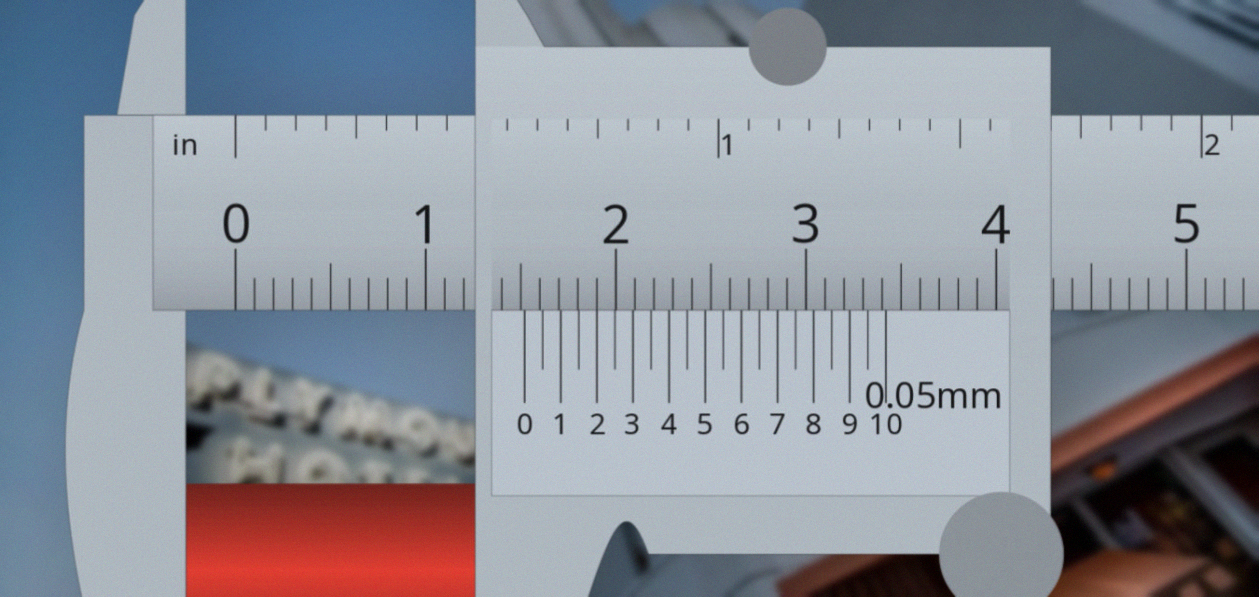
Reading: 15.2 mm
